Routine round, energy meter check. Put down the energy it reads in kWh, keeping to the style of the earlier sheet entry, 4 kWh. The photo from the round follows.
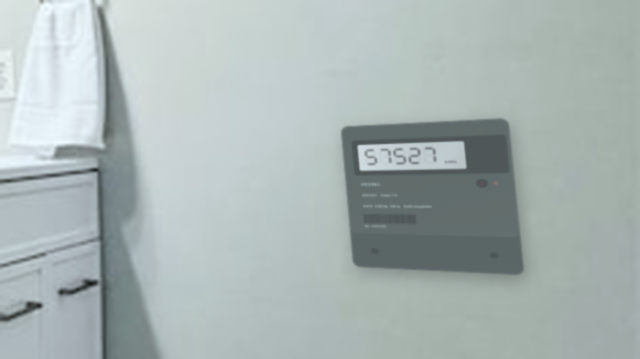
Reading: 57527 kWh
